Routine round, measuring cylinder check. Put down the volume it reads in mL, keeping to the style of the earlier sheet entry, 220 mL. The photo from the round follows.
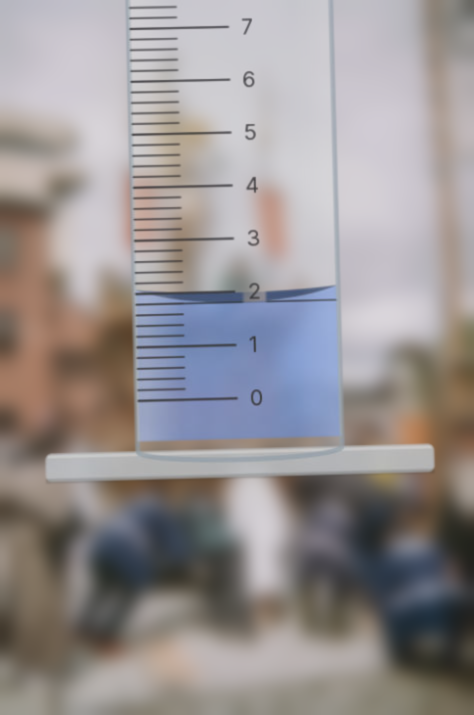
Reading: 1.8 mL
